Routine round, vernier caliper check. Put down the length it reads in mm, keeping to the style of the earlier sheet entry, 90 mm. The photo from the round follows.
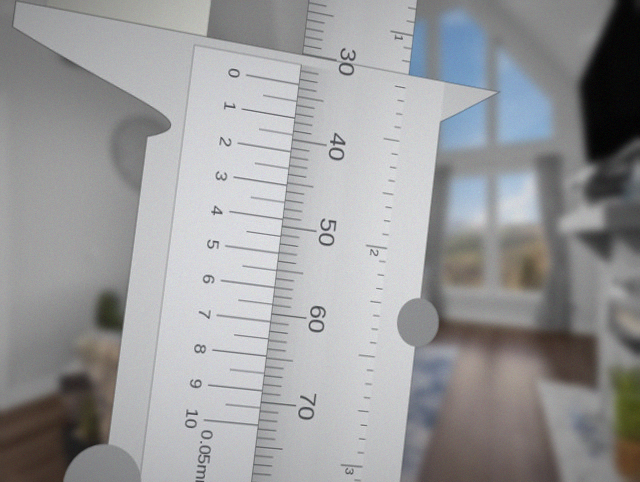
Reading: 33.6 mm
